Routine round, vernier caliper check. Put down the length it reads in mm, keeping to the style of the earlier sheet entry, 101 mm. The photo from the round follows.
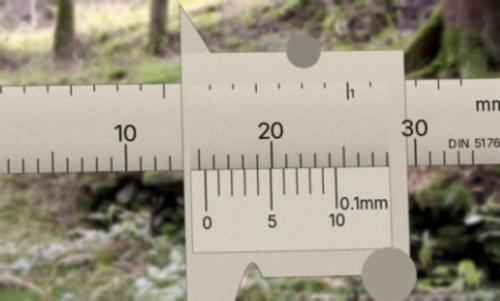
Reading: 15.4 mm
